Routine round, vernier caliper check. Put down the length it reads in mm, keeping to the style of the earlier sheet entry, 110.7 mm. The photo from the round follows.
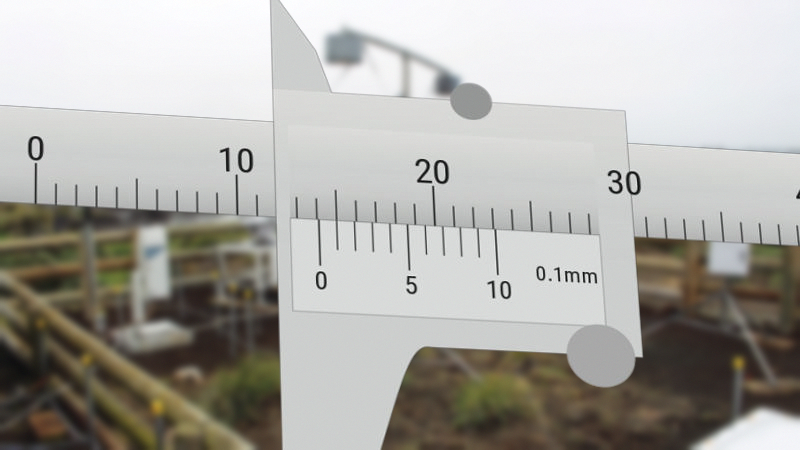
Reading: 14.1 mm
